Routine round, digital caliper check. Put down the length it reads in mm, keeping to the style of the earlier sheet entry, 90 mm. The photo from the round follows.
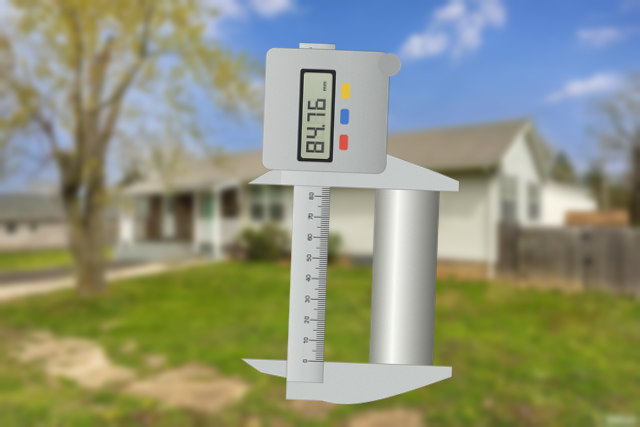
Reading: 84.76 mm
